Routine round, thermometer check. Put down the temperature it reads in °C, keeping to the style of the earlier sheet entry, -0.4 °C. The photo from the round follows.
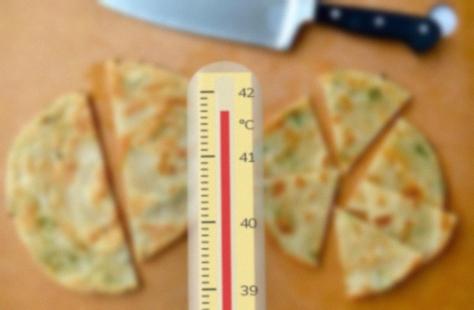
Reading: 41.7 °C
